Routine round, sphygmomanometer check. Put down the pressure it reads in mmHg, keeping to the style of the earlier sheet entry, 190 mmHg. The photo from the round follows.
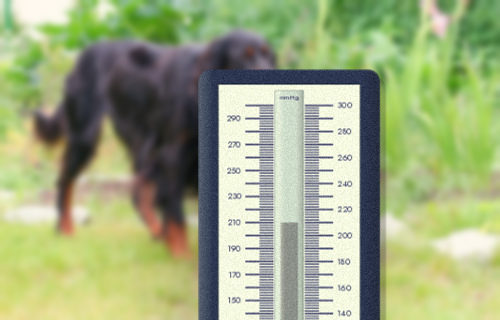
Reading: 210 mmHg
